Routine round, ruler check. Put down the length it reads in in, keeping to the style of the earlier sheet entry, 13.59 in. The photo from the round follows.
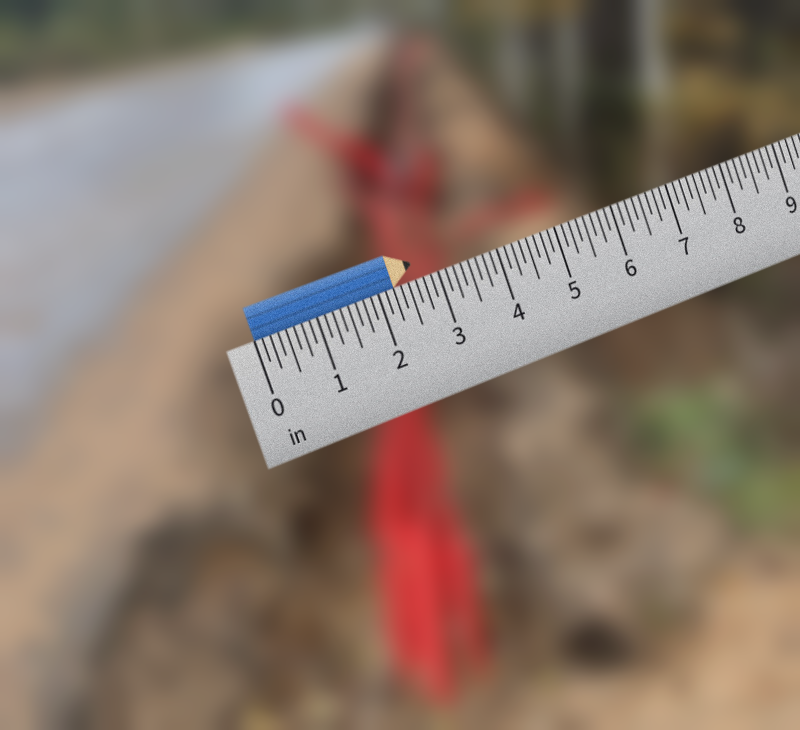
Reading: 2.625 in
